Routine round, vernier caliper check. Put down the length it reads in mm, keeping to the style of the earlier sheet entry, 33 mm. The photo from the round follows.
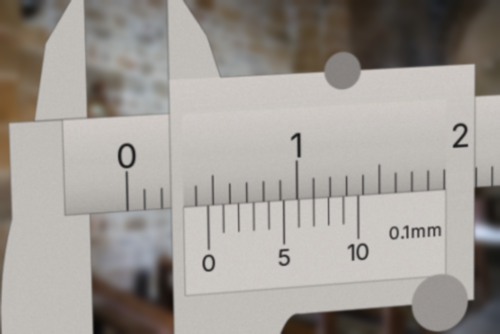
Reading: 4.7 mm
